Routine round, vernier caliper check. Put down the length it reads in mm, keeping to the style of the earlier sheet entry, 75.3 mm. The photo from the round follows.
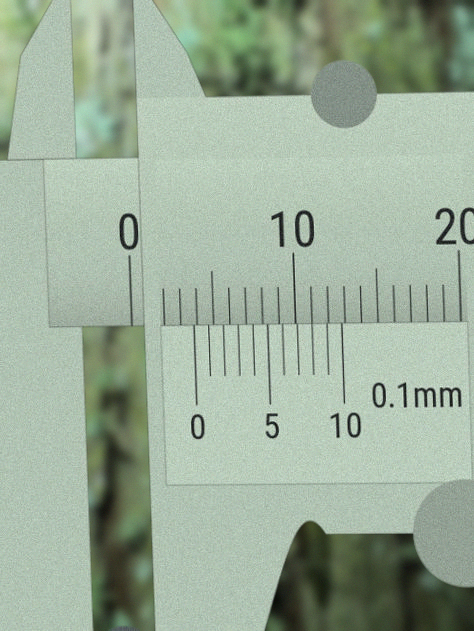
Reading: 3.8 mm
